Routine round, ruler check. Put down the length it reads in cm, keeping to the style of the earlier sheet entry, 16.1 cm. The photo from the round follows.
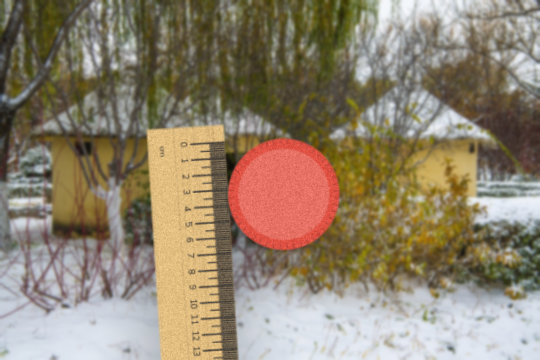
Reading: 7 cm
